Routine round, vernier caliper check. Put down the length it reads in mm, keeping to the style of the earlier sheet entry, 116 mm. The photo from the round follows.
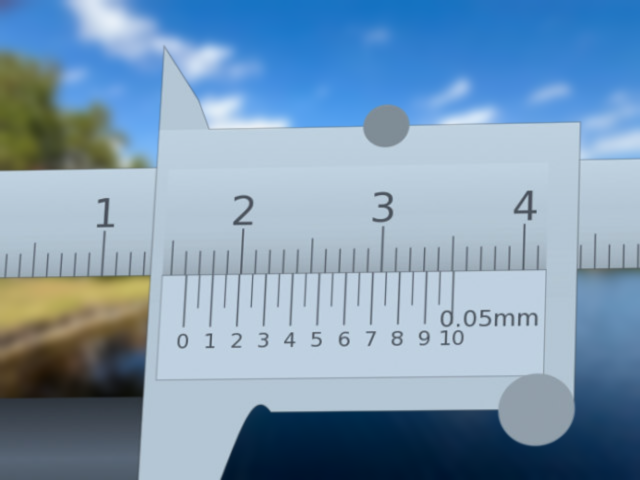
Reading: 16.1 mm
